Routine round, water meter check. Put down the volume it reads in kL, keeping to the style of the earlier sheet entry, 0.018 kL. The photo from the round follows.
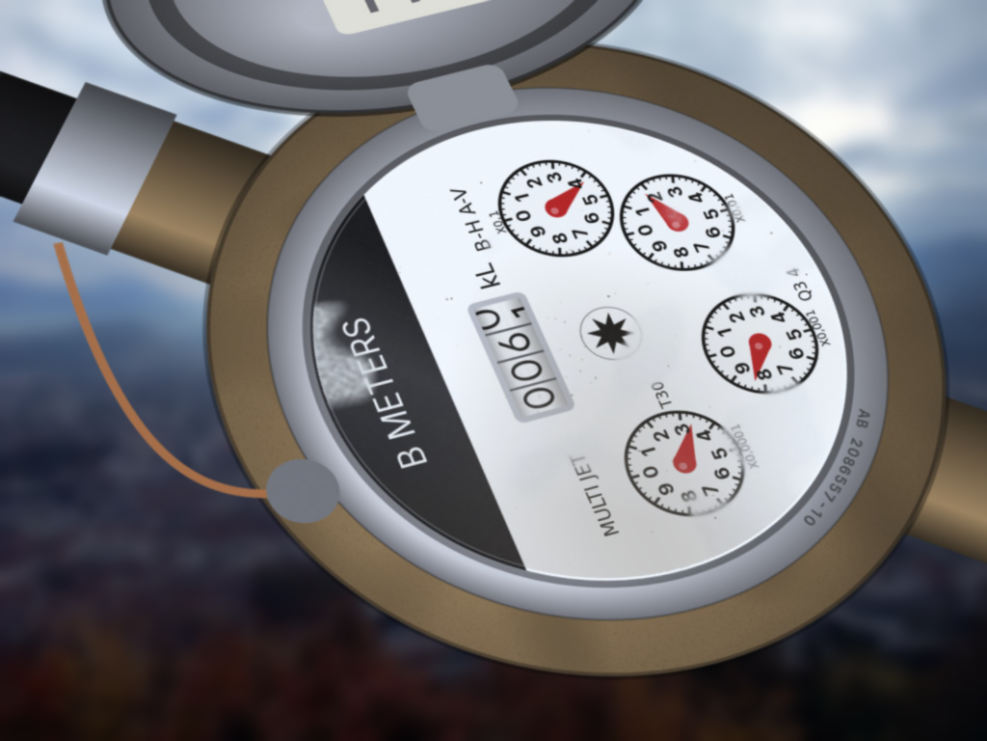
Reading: 60.4183 kL
